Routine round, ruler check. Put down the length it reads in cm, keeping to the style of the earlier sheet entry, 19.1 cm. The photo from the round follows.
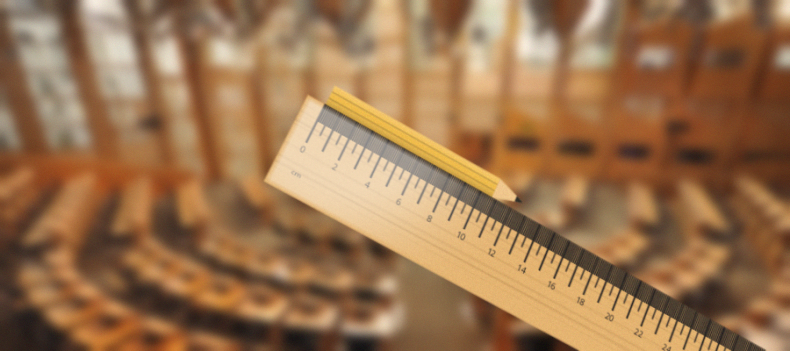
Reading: 12.5 cm
